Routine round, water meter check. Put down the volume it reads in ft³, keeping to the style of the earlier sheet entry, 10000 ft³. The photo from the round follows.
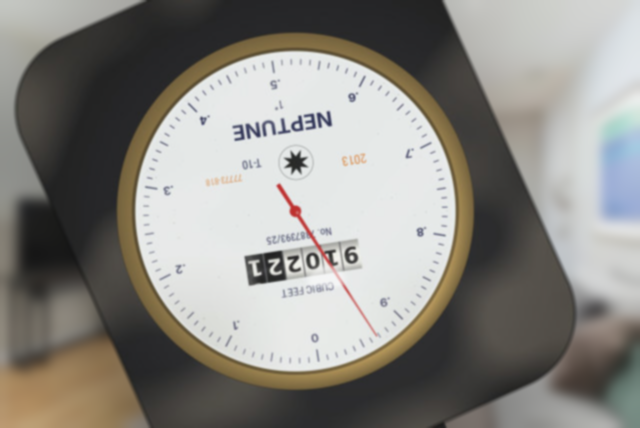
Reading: 910220.93 ft³
